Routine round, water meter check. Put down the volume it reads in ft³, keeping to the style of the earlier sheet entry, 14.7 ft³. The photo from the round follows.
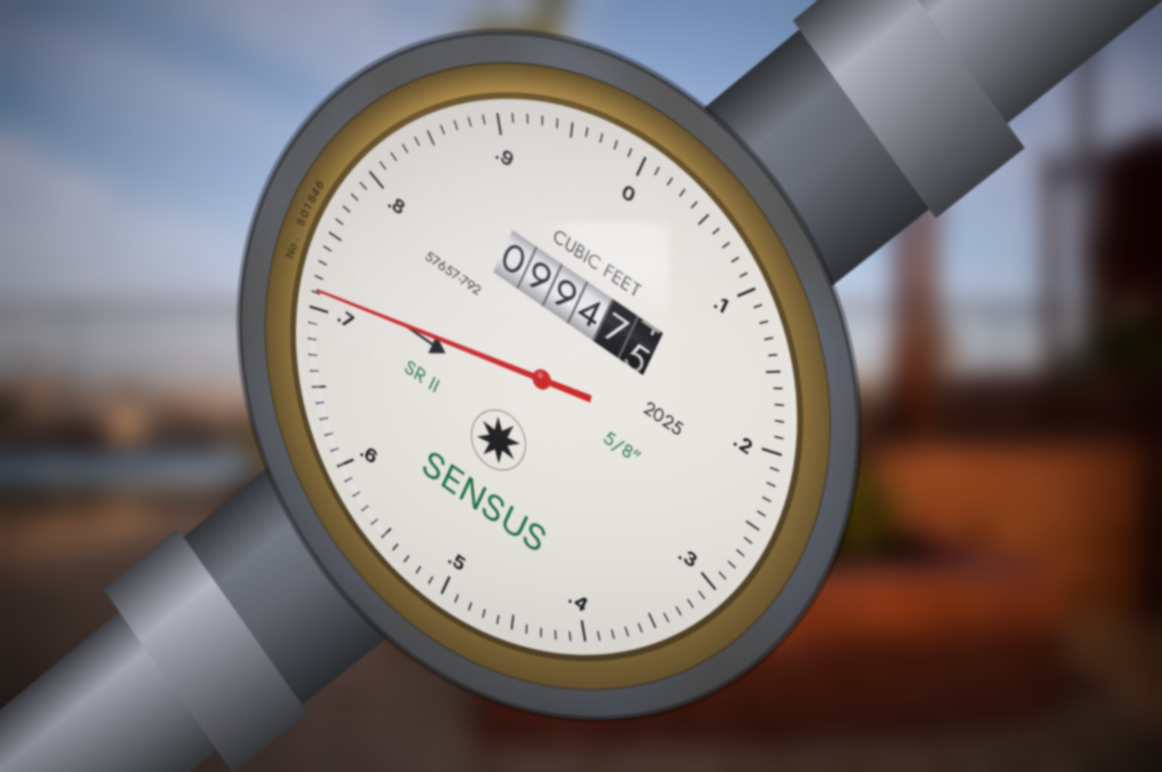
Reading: 99474.71 ft³
